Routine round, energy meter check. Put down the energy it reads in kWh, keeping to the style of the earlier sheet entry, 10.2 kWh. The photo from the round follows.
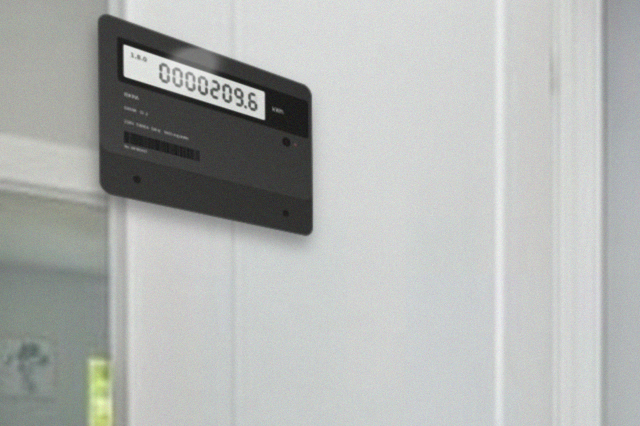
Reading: 209.6 kWh
